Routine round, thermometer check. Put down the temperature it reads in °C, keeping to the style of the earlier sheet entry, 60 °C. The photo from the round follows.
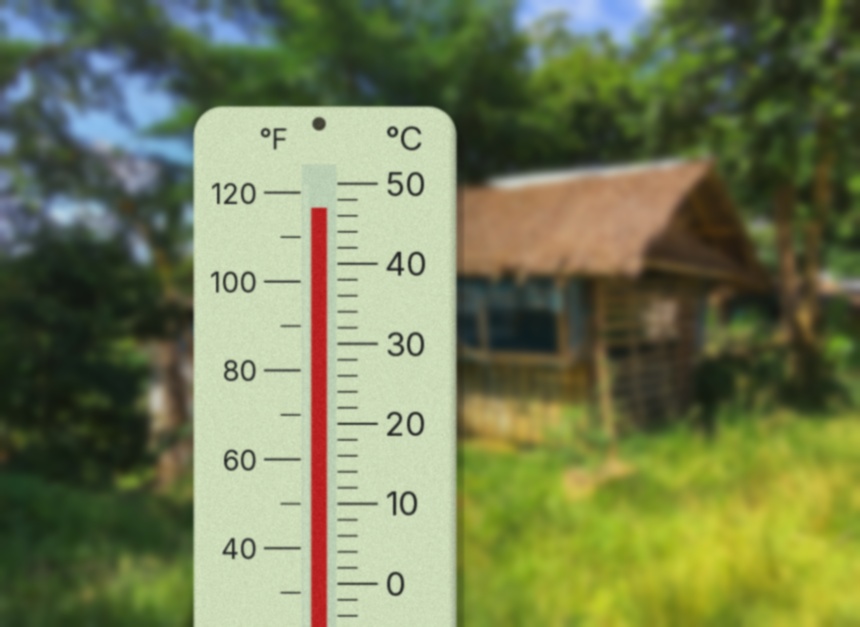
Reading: 47 °C
